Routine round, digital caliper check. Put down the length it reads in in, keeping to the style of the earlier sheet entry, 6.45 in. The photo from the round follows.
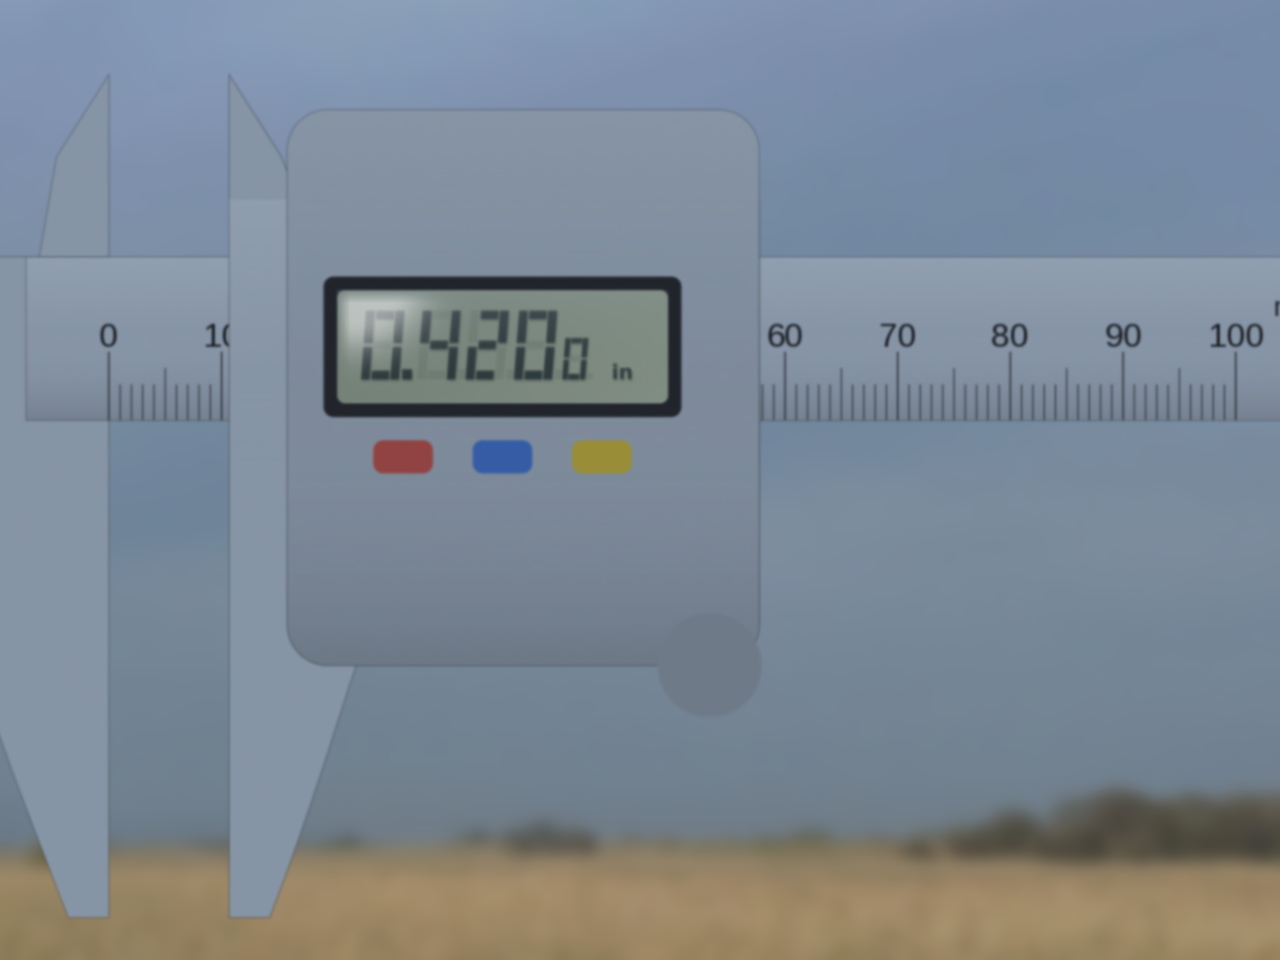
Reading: 0.4200 in
